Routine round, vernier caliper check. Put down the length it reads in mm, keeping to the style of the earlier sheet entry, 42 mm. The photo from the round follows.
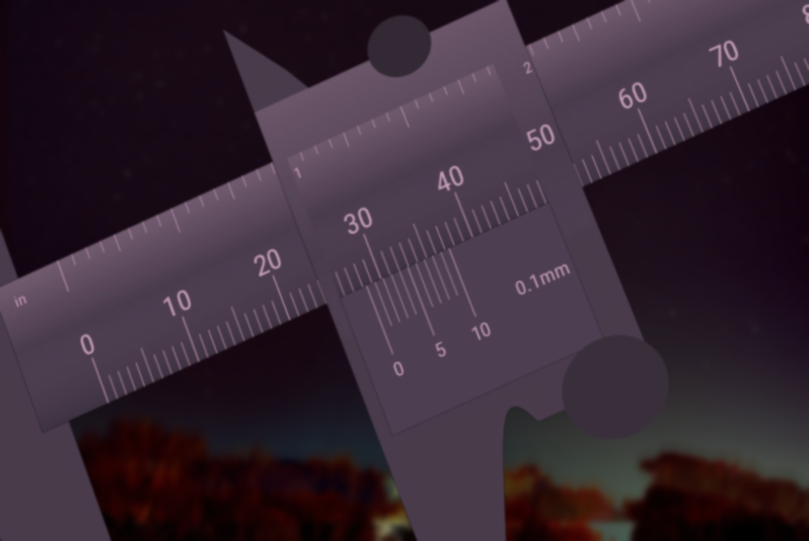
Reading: 28.4 mm
